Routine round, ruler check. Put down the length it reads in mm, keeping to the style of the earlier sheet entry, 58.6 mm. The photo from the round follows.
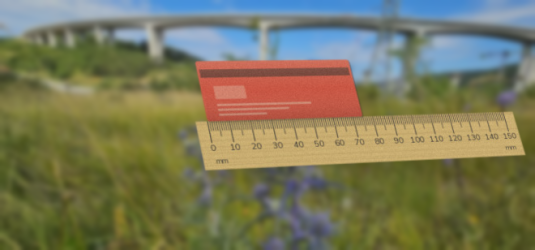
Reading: 75 mm
